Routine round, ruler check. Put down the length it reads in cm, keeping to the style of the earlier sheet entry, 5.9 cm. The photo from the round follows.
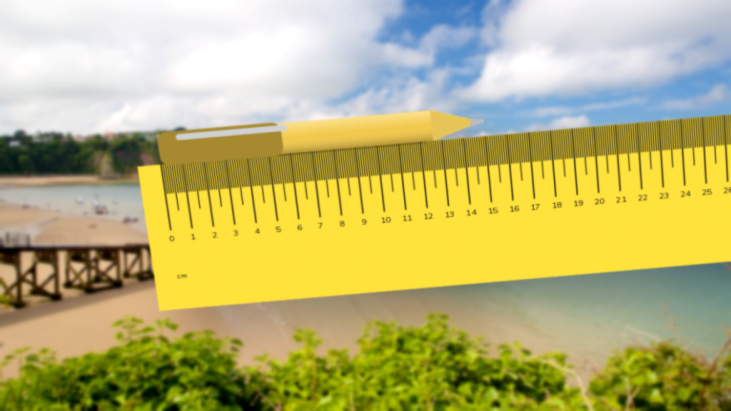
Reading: 15 cm
